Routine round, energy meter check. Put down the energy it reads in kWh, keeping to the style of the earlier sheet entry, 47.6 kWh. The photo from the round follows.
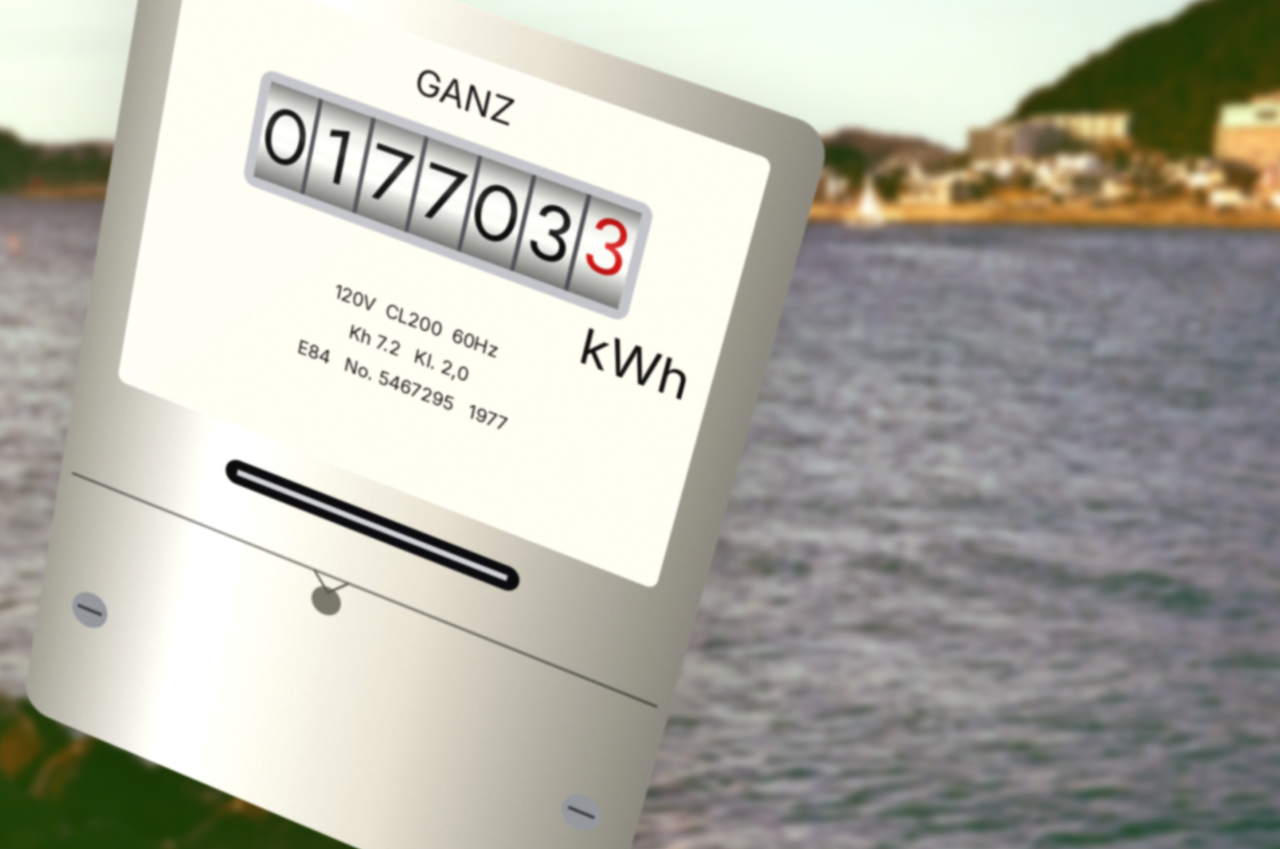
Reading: 17703.3 kWh
